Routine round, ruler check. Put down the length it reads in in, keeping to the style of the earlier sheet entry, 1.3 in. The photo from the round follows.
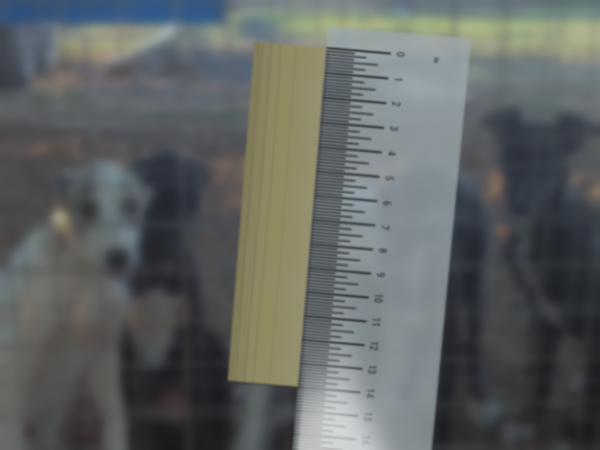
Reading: 14 in
